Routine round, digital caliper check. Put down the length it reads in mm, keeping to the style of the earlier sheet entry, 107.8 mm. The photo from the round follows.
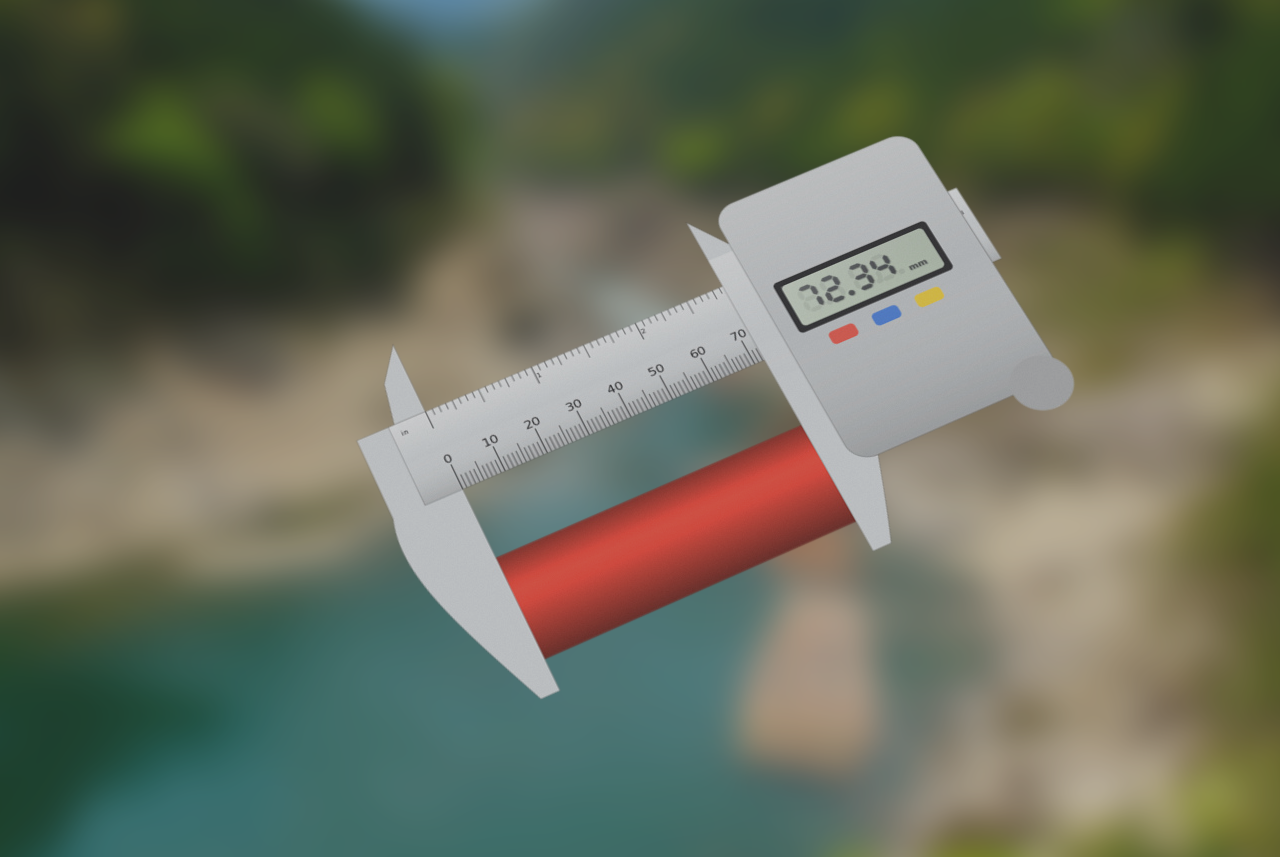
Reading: 72.34 mm
